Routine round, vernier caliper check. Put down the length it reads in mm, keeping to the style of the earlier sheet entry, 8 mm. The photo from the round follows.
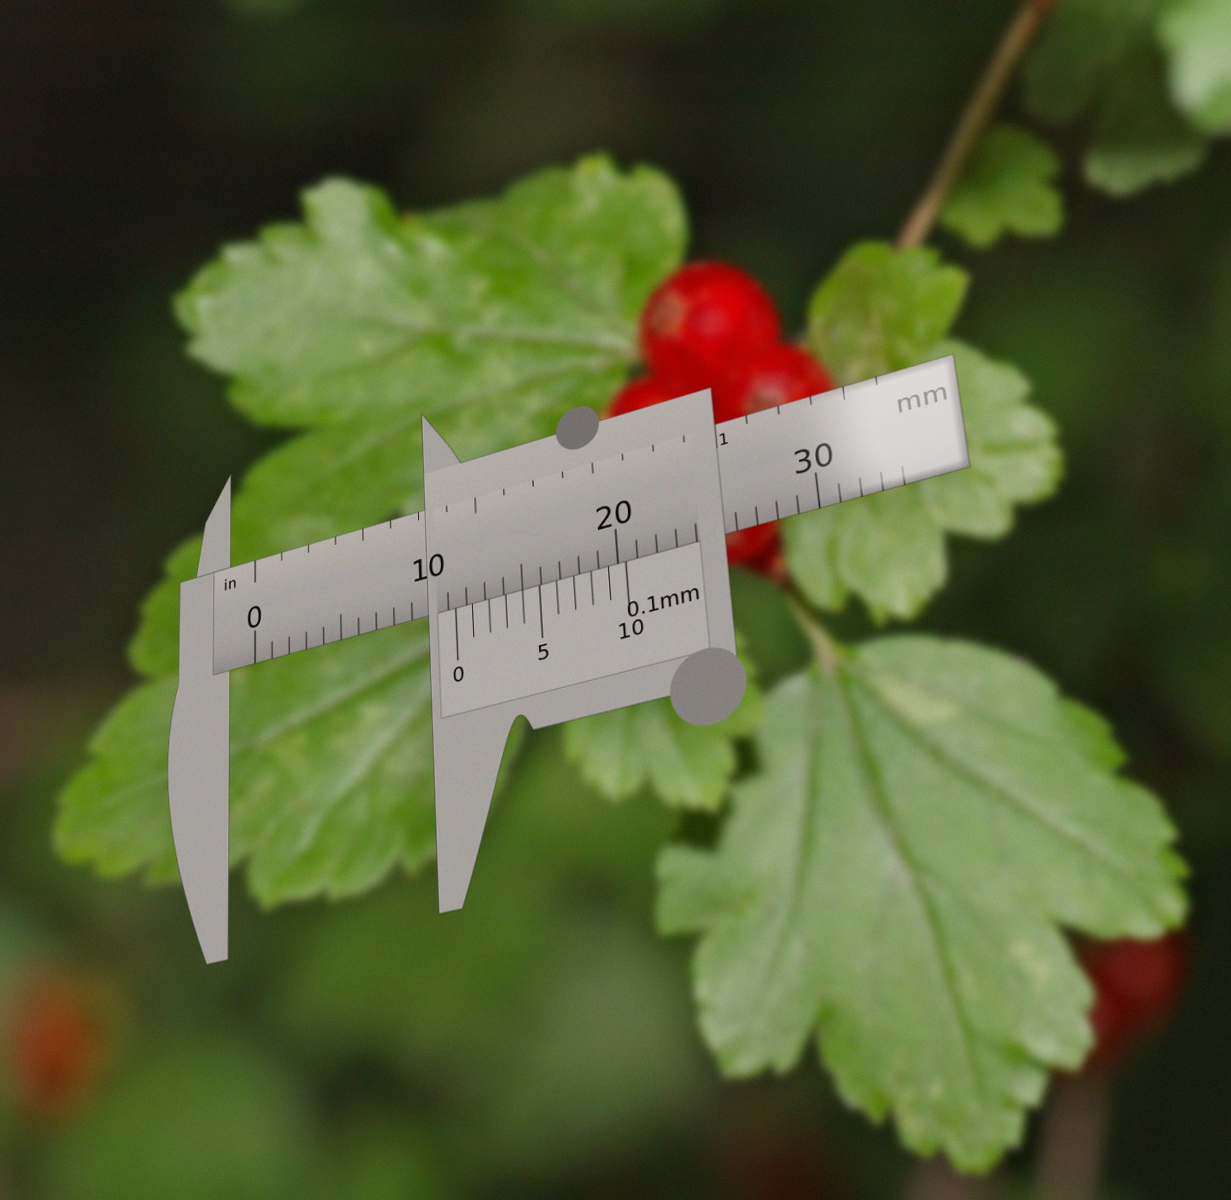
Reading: 11.4 mm
